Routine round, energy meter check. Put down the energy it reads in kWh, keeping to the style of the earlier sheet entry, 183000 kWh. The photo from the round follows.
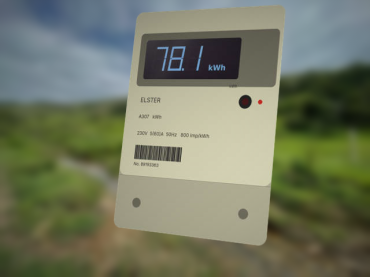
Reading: 78.1 kWh
